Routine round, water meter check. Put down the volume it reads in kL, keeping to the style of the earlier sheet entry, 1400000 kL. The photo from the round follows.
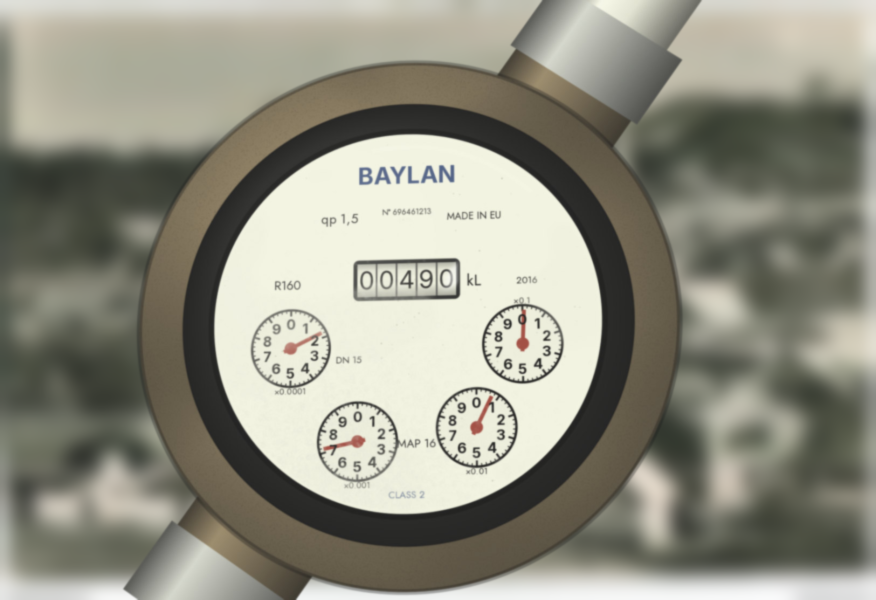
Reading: 490.0071 kL
